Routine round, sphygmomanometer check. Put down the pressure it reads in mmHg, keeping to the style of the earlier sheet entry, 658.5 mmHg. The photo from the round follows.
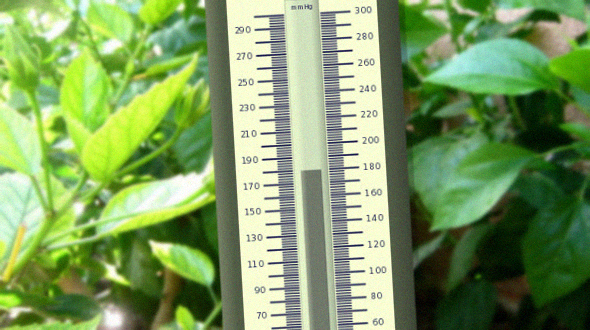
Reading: 180 mmHg
